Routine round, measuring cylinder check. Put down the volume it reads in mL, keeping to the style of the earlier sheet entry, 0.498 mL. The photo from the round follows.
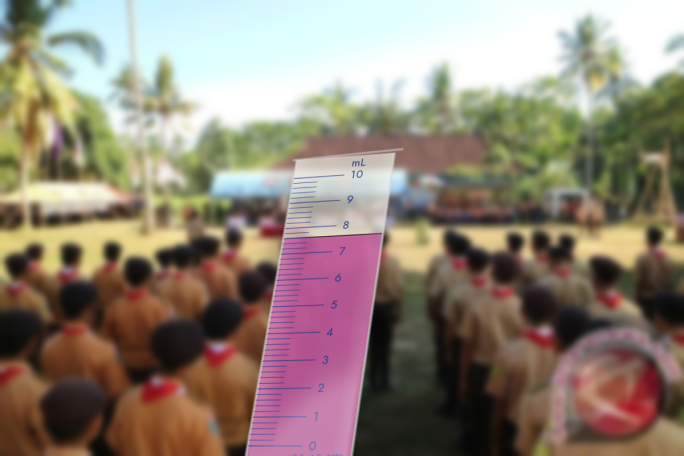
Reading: 7.6 mL
